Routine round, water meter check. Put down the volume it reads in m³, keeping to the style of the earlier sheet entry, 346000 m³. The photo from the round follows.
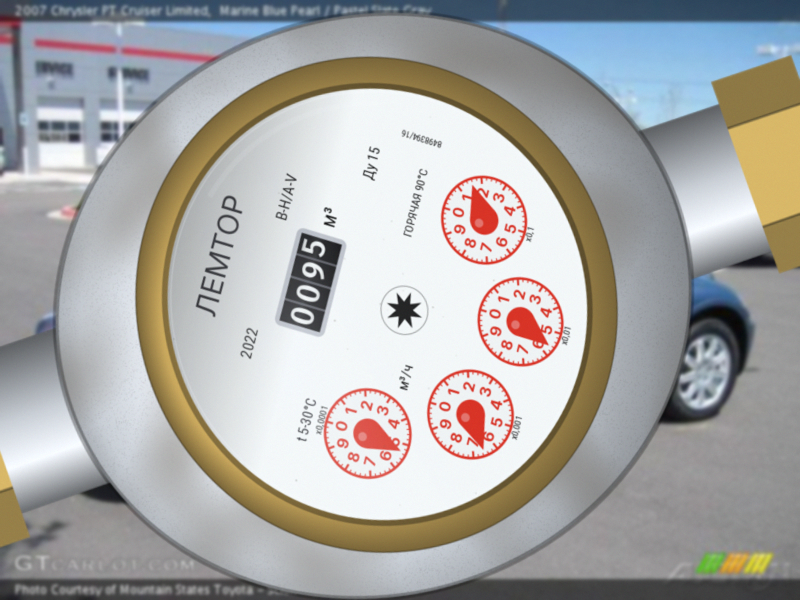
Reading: 95.1565 m³
